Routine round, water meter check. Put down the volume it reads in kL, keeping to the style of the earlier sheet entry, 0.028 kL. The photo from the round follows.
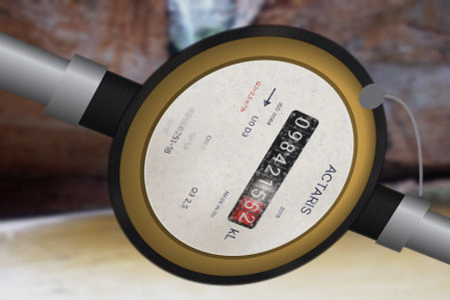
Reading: 984215.52 kL
